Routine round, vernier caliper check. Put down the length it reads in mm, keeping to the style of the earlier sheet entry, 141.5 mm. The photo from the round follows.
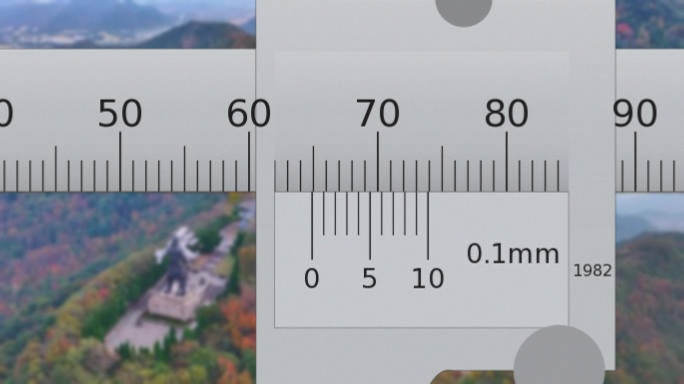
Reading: 64.9 mm
